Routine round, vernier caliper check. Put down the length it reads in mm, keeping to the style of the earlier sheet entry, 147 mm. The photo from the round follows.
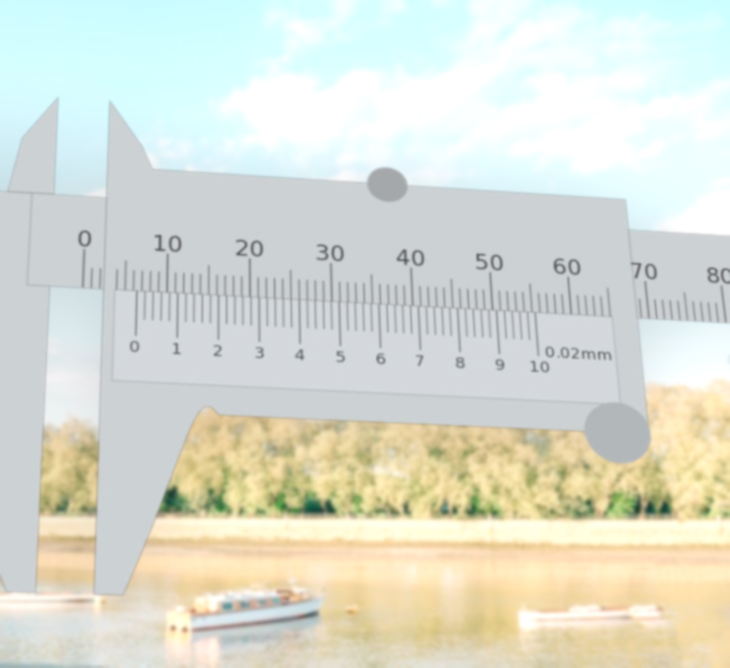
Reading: 6.4 mm
